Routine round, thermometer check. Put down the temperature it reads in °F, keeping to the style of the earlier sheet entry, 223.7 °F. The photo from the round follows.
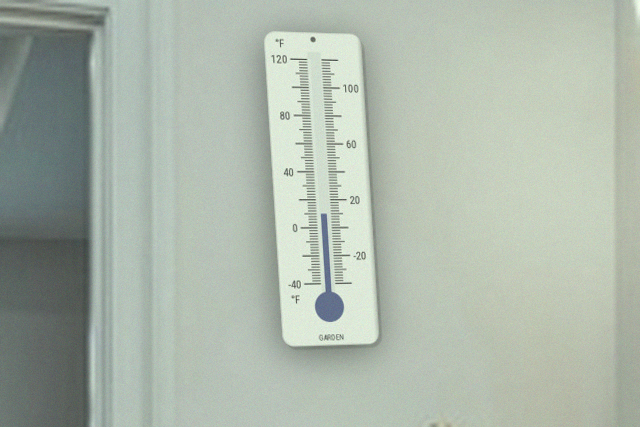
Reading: 10 °F
